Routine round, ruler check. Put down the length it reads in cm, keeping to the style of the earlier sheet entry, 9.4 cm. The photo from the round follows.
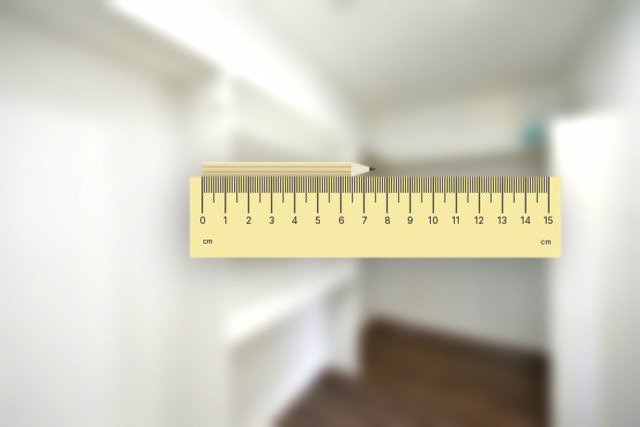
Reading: 7.5 cm
